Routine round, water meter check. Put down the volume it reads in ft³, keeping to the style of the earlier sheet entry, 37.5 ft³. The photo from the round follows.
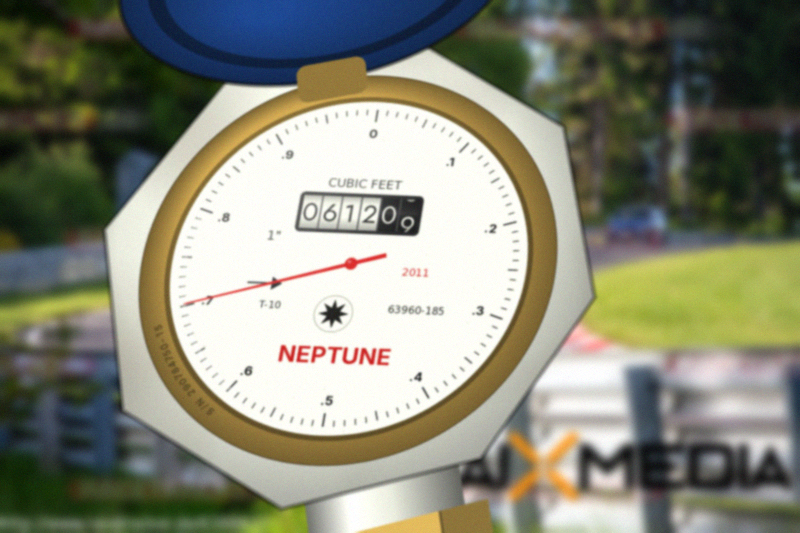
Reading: 61208.70 ft³
